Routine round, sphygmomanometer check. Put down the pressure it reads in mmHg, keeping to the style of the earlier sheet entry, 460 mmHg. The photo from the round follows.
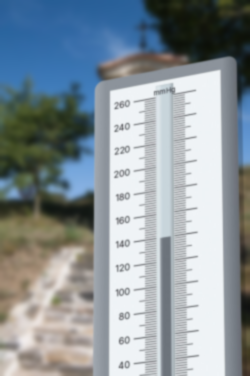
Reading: 140 mmHg
